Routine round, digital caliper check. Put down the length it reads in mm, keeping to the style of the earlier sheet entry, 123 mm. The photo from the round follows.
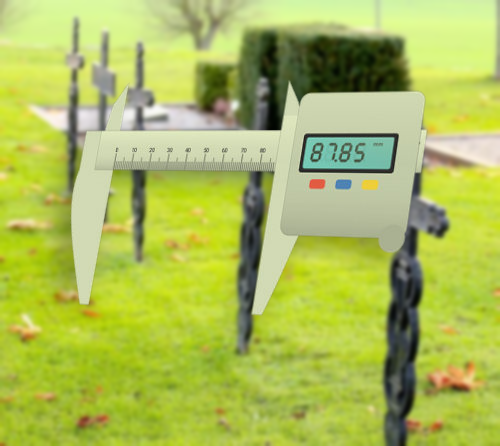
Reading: 87.85 mm
